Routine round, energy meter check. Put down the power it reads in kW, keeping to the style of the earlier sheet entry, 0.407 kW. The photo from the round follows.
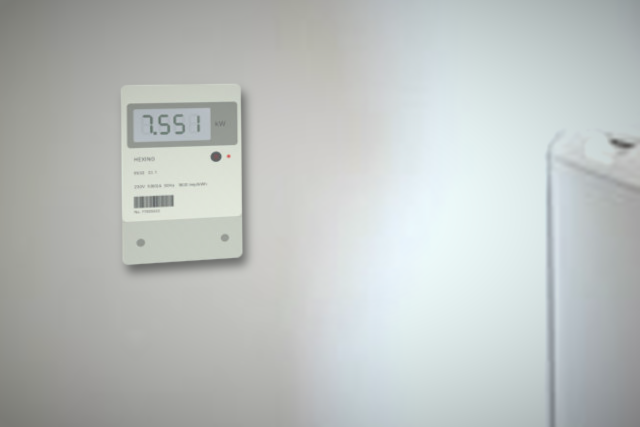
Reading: 7.551 kW
